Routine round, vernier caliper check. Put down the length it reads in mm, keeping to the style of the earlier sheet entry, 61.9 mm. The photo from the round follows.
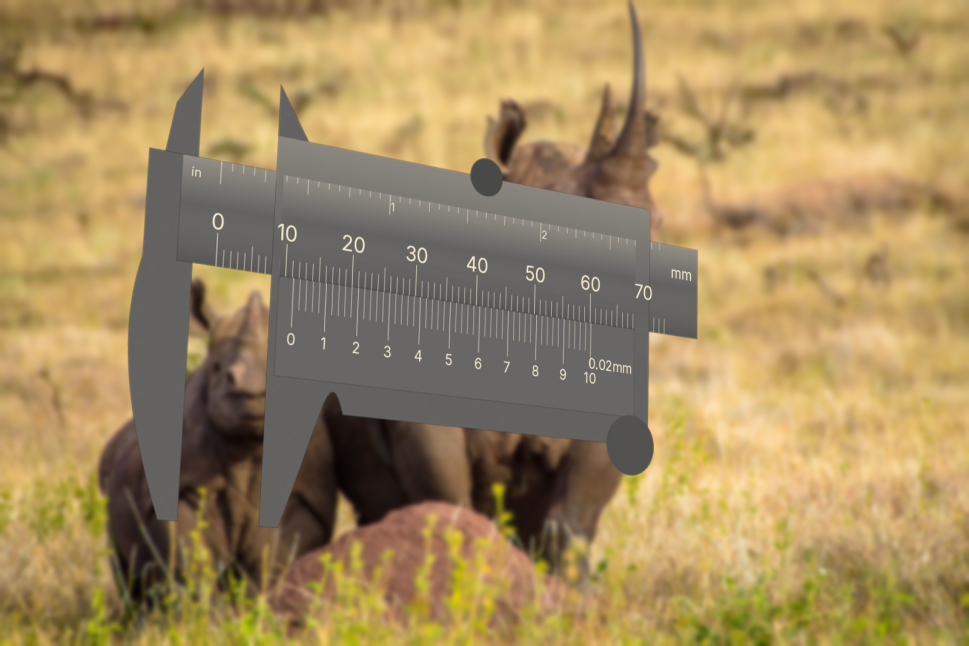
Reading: 11.2 mm
